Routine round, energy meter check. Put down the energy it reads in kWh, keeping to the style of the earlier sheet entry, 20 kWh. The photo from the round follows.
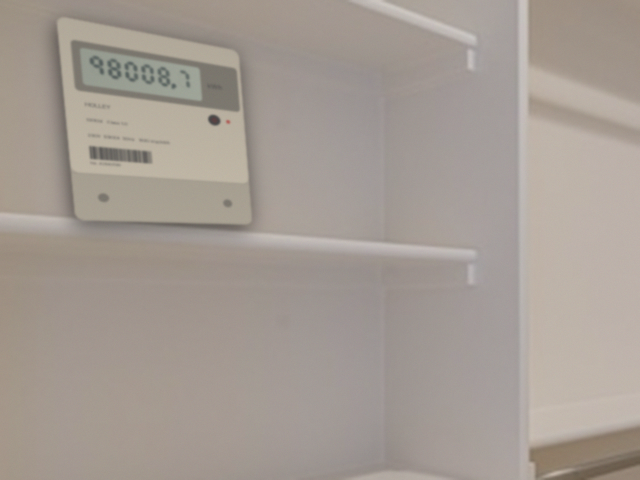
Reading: 98008.7 kWh
